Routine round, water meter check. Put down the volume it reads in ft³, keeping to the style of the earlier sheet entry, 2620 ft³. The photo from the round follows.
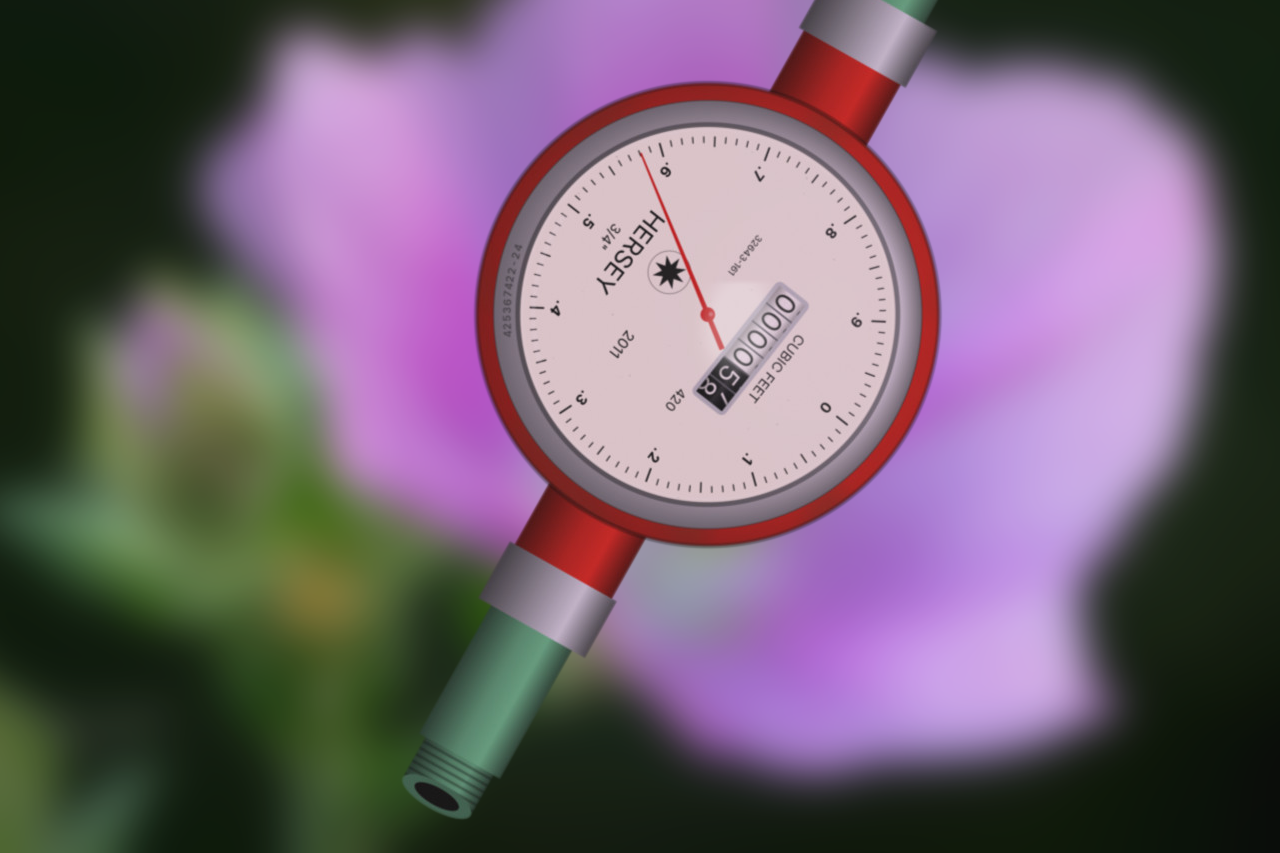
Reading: 57.58 ft³
